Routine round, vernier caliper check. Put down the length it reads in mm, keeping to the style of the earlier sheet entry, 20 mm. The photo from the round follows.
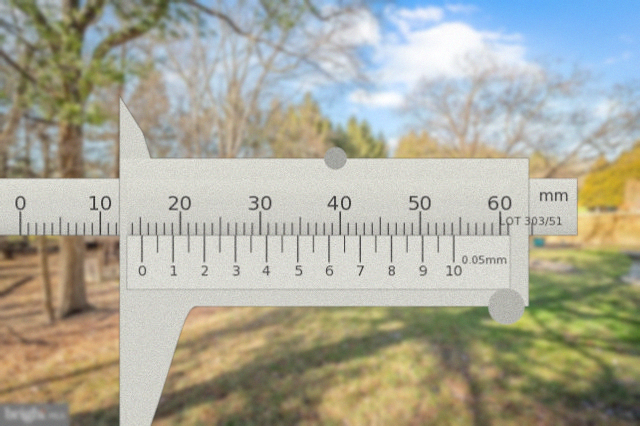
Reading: 15.2 mm
